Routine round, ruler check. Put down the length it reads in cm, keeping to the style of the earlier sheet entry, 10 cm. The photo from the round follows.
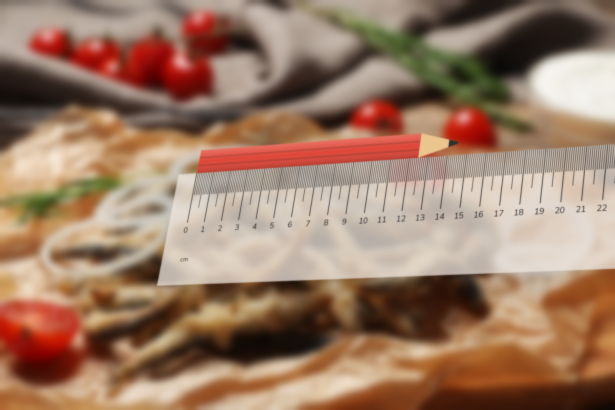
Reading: 14.5 cm
